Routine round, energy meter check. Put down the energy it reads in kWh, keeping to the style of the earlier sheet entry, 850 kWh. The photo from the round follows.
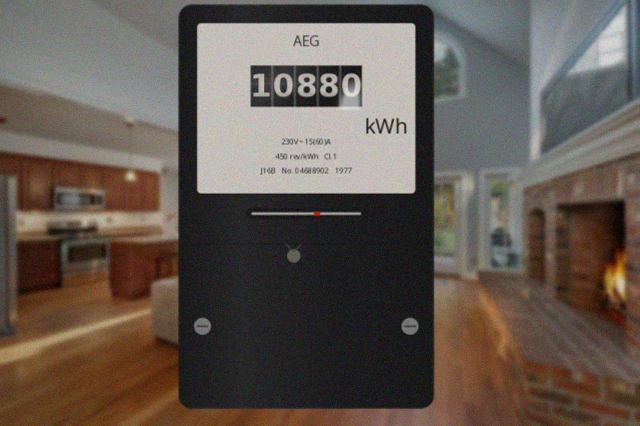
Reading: 10880 kWh
